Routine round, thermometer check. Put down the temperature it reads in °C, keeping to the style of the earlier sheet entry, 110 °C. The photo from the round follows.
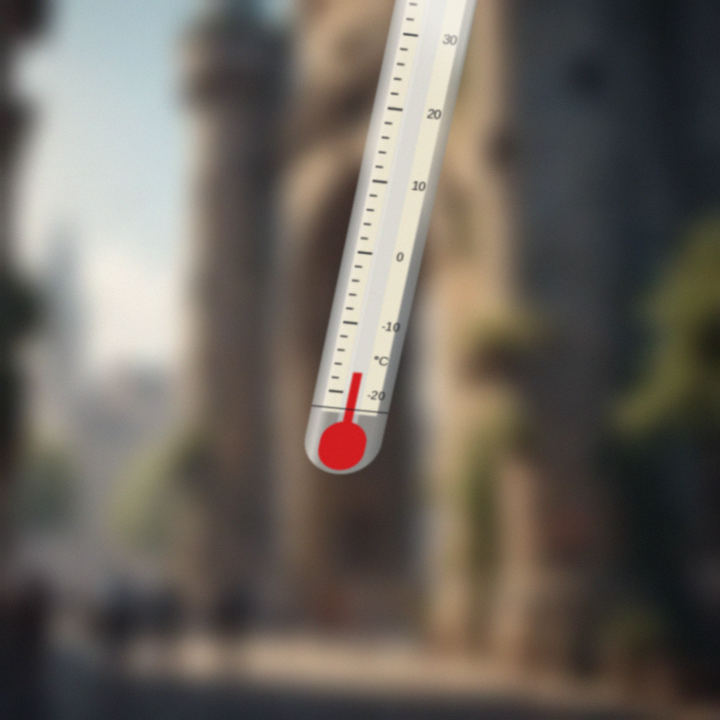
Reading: -17 °C
